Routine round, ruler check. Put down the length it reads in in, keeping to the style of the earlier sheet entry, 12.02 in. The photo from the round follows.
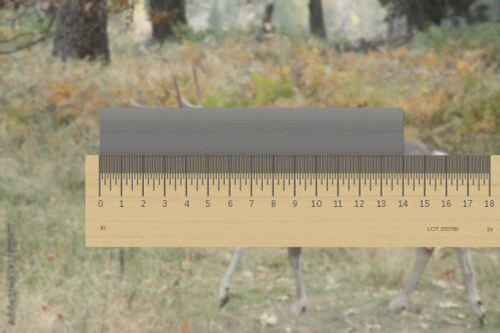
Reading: 14 in
